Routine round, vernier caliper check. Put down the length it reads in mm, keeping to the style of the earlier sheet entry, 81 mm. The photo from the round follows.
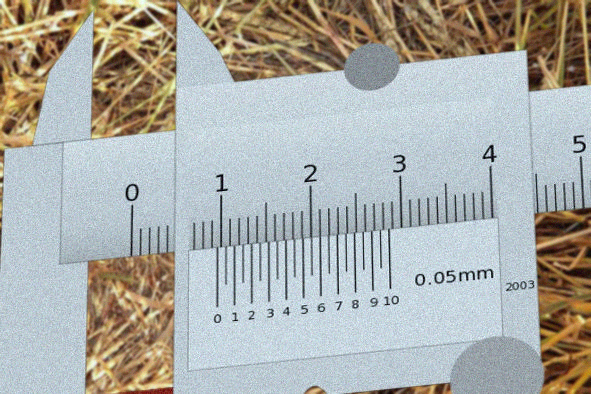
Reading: 9.6 mm
